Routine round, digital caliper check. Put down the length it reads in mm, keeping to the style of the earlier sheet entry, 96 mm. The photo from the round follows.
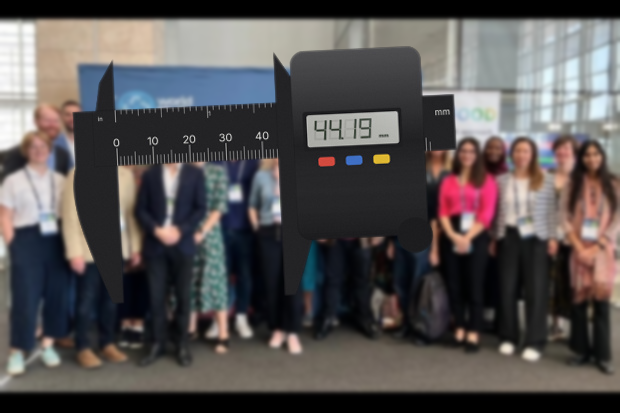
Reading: 44.19 mm
